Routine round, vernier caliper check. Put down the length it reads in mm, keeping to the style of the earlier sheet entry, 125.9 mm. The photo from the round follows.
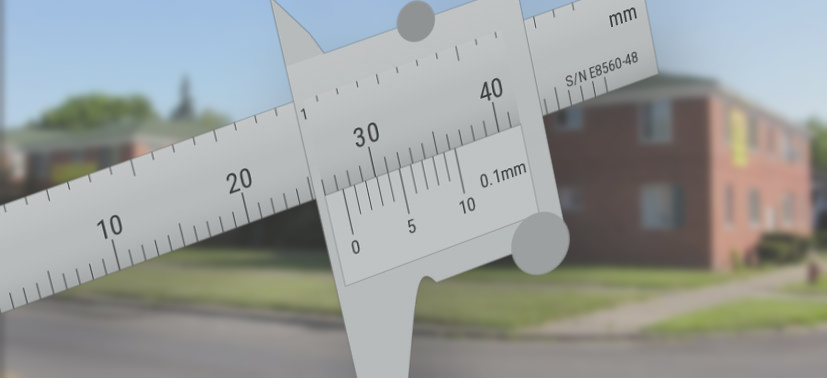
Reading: 27.4 mm
